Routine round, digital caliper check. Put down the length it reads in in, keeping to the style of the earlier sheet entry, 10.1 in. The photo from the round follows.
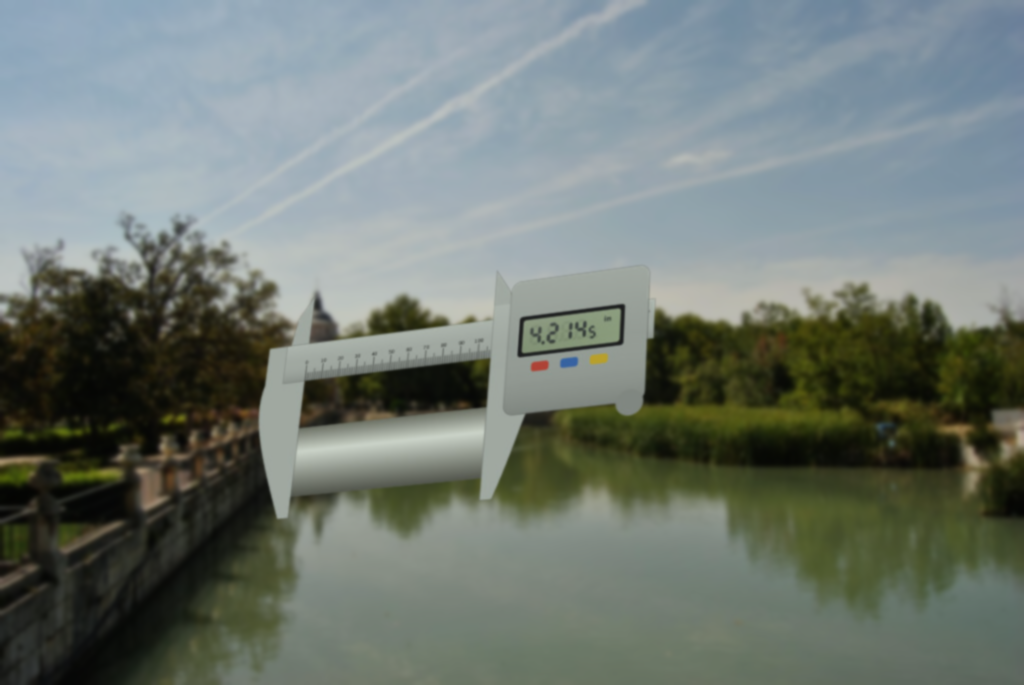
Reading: 4.2145 in
